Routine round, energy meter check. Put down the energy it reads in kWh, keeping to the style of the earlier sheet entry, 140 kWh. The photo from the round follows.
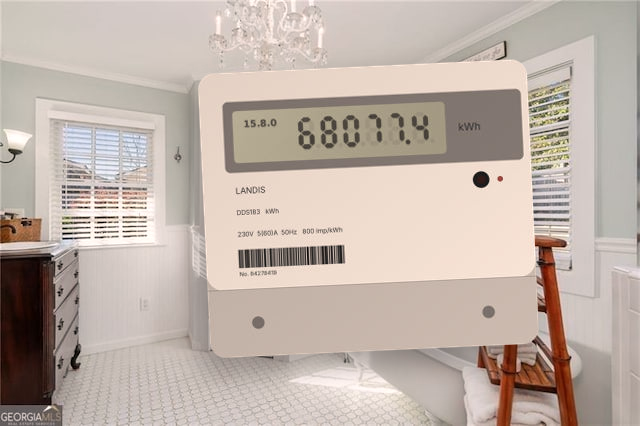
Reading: 68077.4 kWh
